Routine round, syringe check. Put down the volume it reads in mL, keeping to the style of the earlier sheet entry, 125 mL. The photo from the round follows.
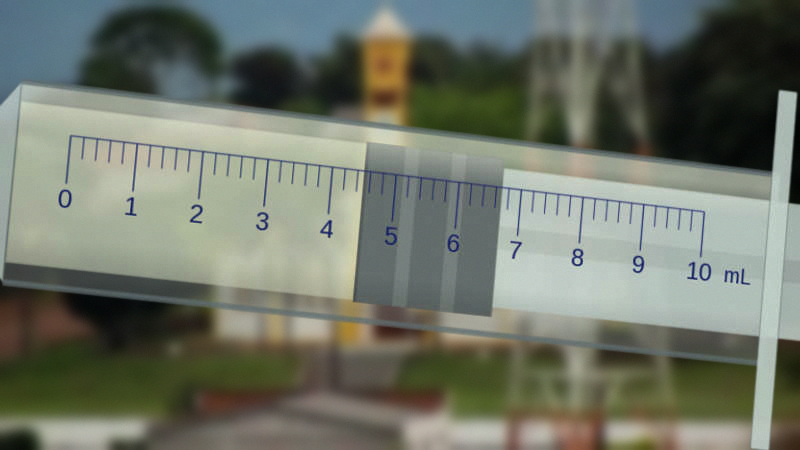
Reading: 4.5 mL
